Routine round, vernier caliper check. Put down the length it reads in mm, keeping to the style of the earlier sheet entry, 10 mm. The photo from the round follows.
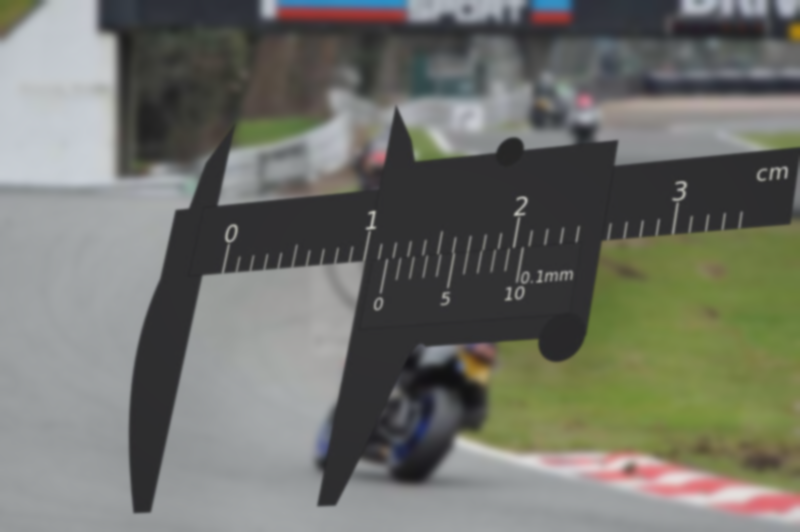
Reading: 11.6 mm
